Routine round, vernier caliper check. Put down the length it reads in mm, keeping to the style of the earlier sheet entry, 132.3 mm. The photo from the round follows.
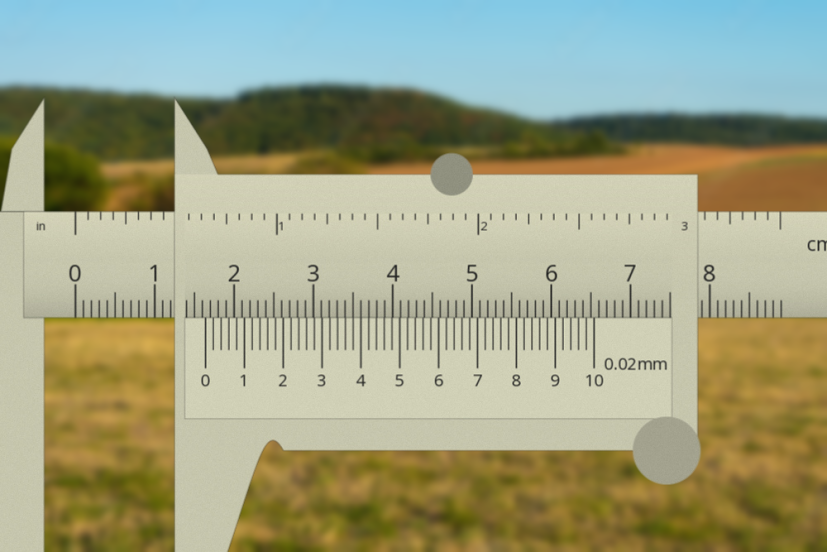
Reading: 16.4 mm
